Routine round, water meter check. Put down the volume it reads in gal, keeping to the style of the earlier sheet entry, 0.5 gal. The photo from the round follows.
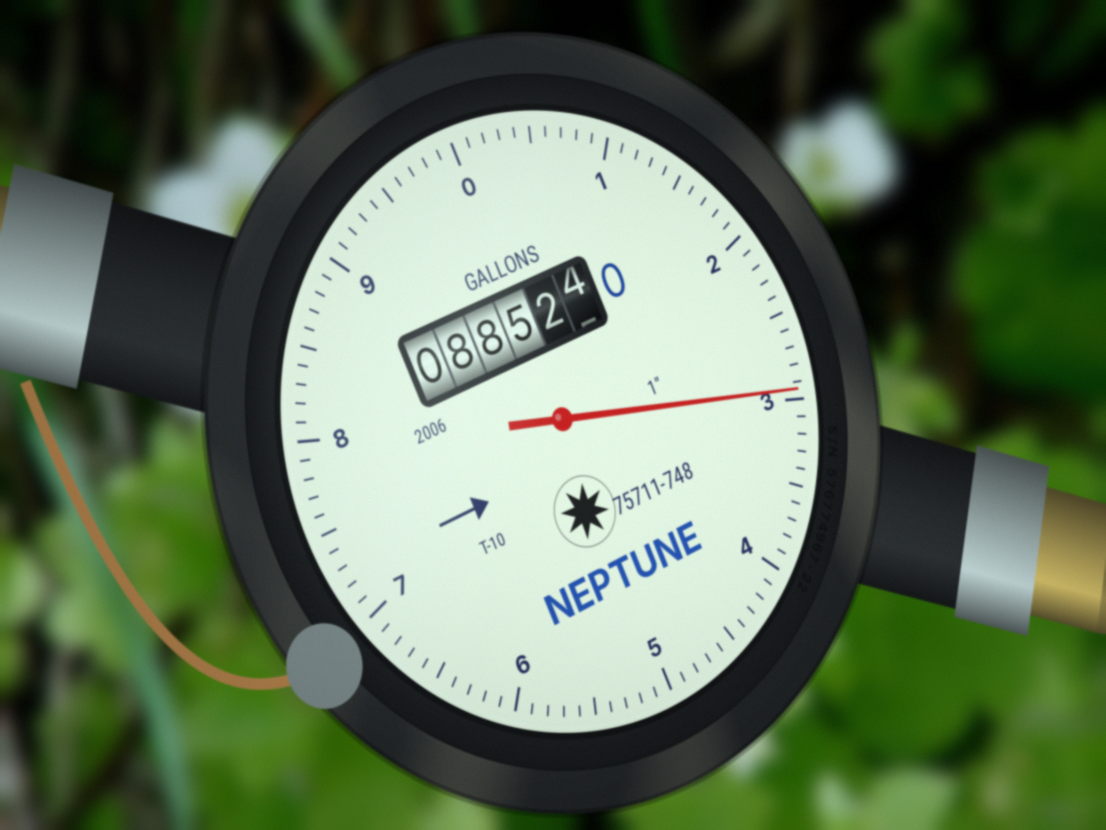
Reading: 885242.9 gal
